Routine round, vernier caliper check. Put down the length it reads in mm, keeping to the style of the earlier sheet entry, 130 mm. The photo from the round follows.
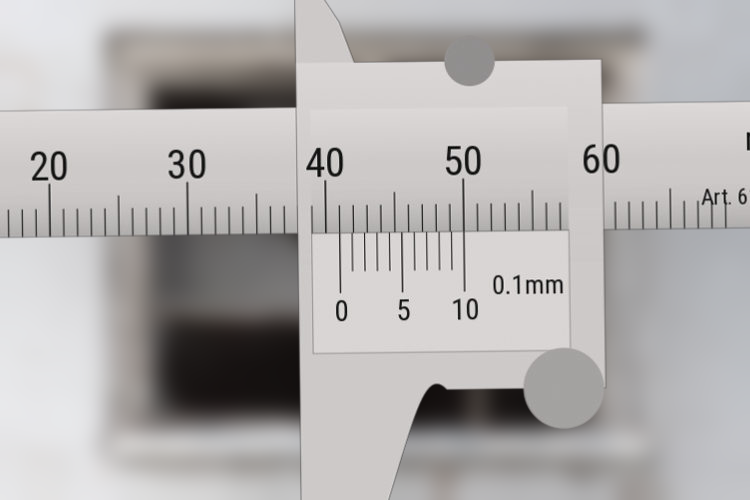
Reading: 41.0 mm
